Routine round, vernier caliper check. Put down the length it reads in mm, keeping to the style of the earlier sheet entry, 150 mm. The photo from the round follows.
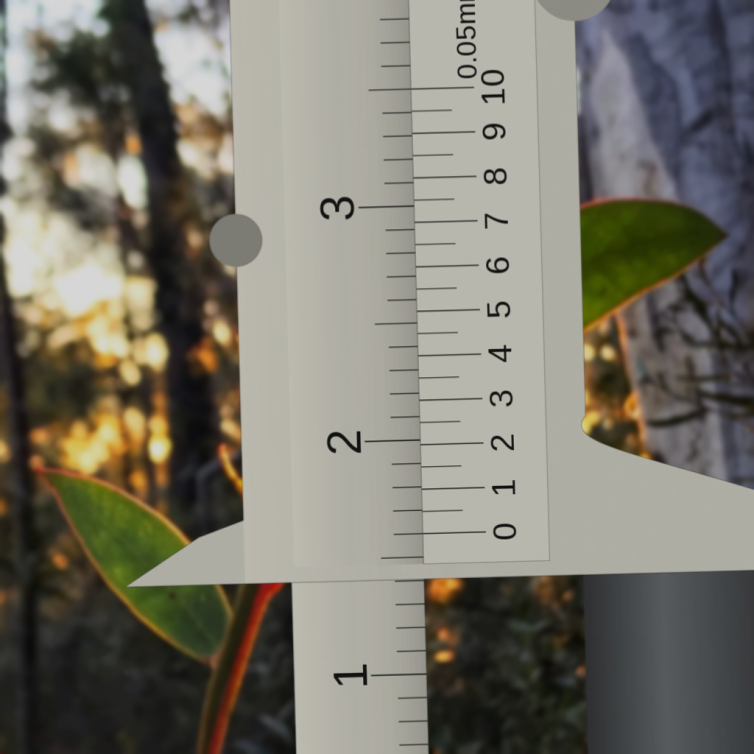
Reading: 16.00 mm
